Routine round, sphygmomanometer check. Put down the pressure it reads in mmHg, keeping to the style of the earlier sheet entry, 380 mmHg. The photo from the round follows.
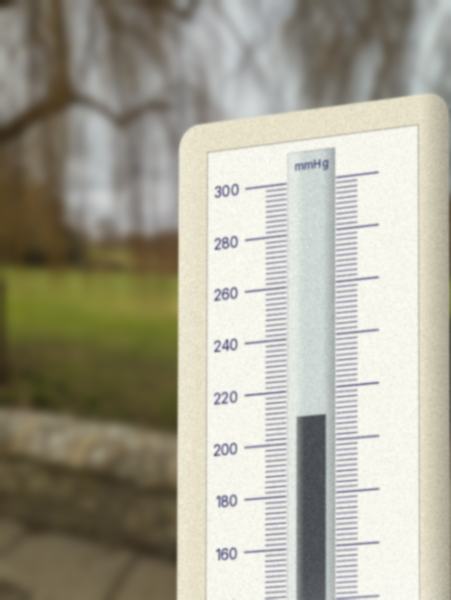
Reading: 210 mmHg
